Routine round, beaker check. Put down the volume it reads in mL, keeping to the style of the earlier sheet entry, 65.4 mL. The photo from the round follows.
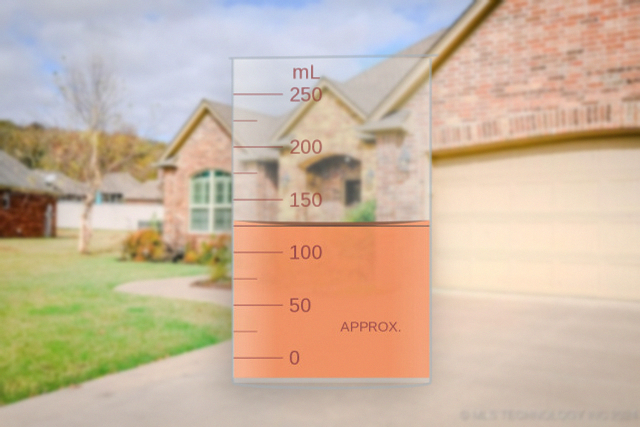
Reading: 125 mL
